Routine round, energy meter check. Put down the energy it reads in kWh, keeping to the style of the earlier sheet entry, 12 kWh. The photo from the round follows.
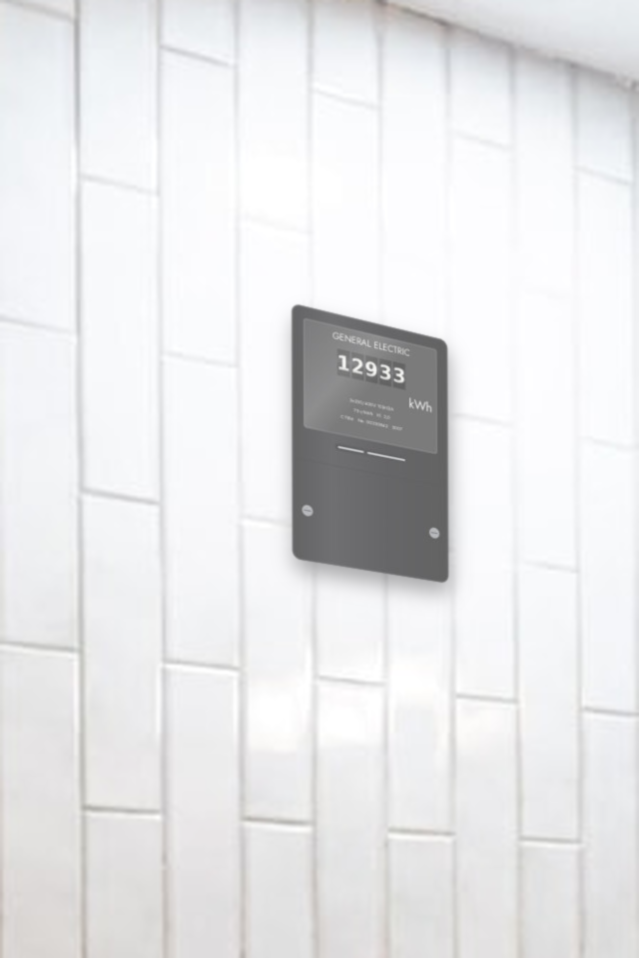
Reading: 12933 kWh
